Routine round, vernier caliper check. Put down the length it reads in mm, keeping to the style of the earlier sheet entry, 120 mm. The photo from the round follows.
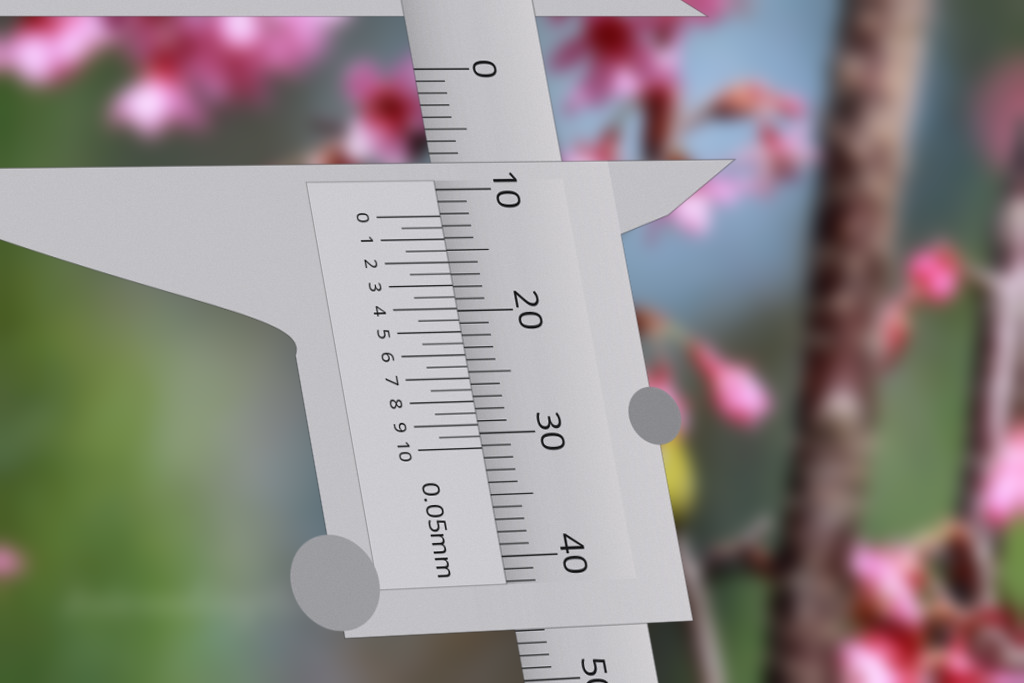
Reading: 12.2 mm
